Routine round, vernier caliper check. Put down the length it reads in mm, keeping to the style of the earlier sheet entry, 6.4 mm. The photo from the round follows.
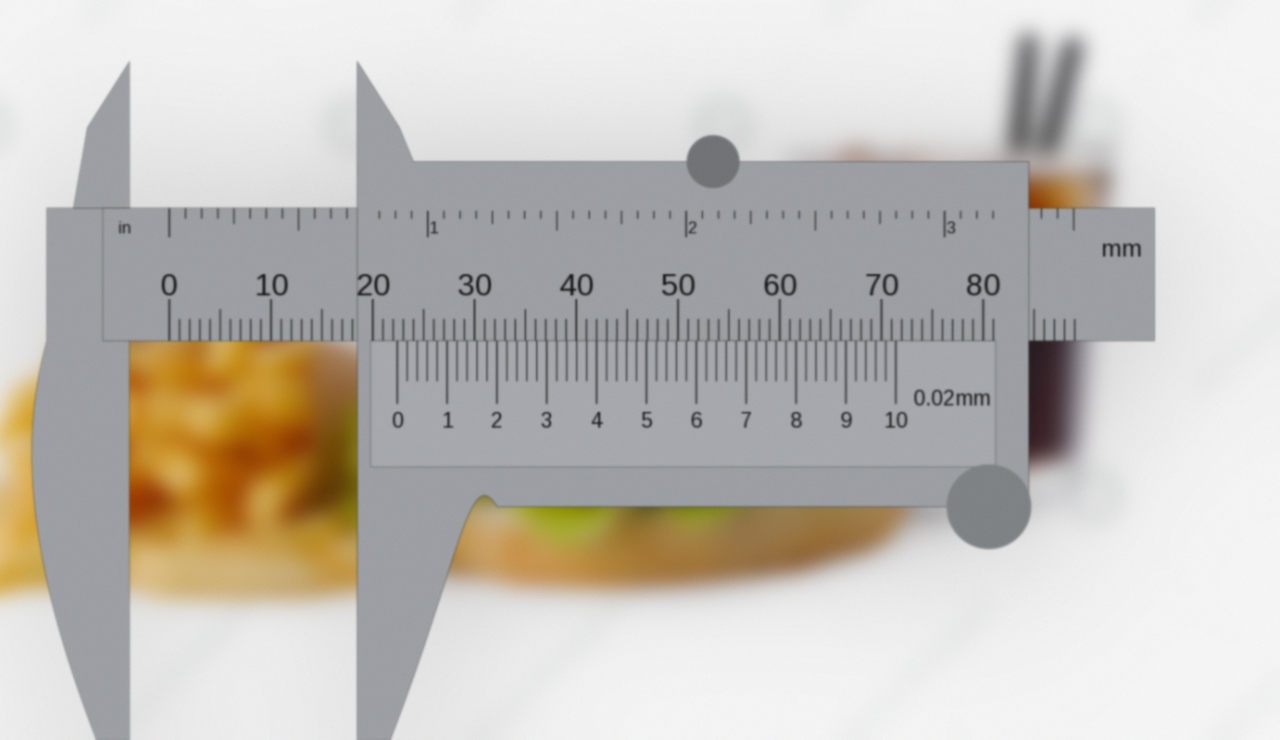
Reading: 22.4 mm
